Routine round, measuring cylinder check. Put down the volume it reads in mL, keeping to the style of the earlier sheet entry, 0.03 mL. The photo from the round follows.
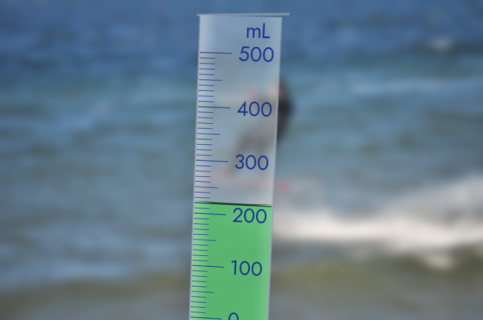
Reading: 220 mL
